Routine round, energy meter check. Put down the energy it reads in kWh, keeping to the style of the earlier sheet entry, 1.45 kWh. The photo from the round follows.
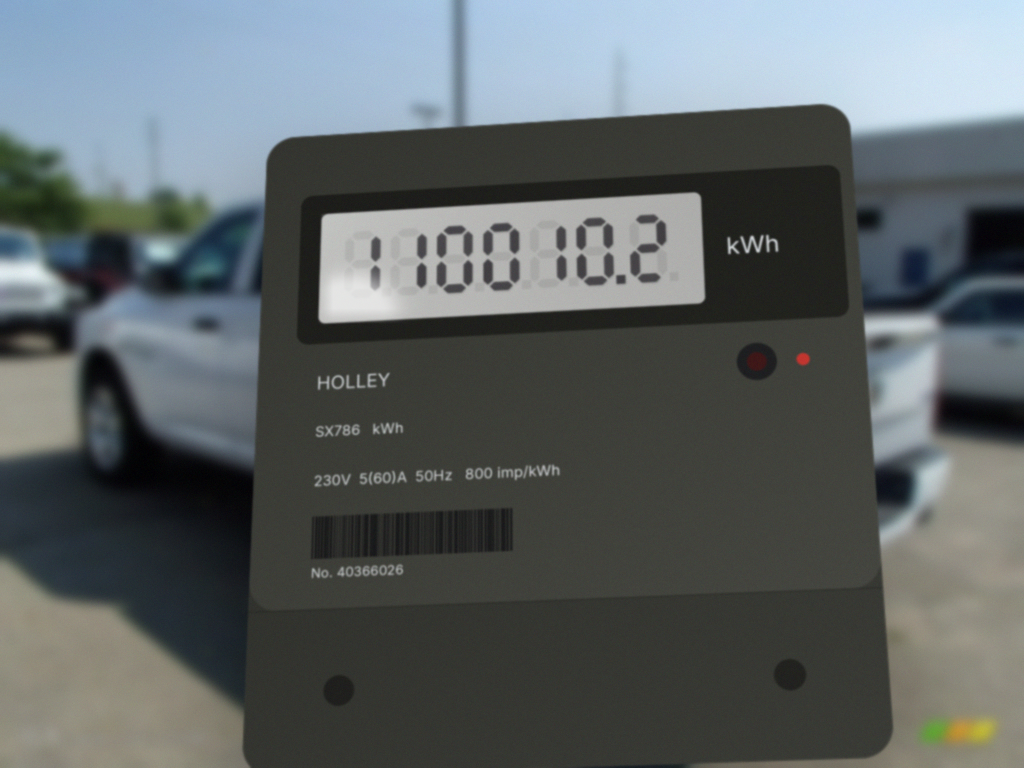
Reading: 110010.2 kWh
